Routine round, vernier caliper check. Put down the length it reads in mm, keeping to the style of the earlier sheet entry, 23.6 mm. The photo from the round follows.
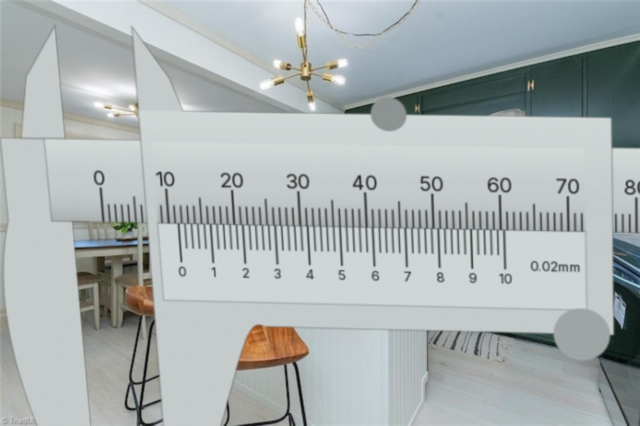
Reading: 11.5 mm
